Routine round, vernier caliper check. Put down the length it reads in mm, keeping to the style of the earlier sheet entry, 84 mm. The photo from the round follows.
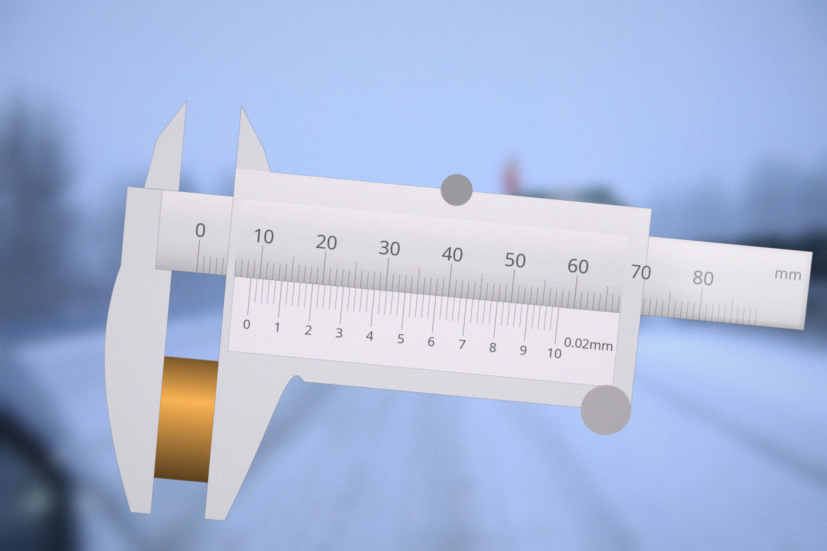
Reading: 8.6 mm
